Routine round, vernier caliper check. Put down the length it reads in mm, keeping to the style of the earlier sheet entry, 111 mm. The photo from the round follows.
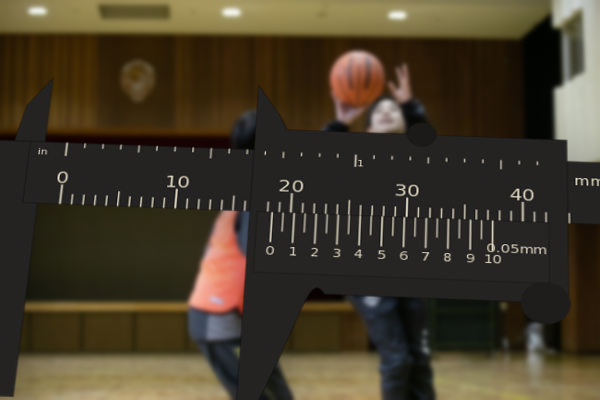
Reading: 18.4 mm
